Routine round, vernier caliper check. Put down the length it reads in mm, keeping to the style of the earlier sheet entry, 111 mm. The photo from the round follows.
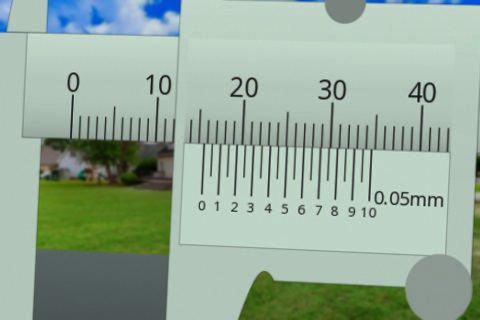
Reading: 15.6 mm
